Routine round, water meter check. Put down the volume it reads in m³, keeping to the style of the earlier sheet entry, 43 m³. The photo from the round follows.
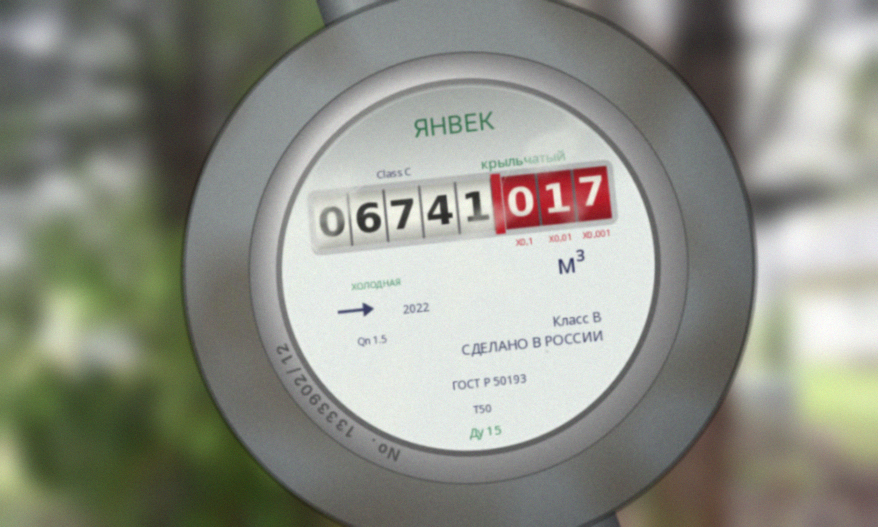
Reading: 6741.017 m³
